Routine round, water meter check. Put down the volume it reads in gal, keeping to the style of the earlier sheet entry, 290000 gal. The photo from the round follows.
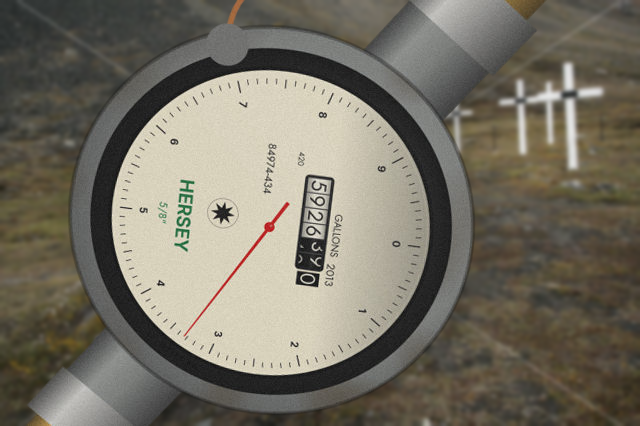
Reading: 5926393.3 gal
